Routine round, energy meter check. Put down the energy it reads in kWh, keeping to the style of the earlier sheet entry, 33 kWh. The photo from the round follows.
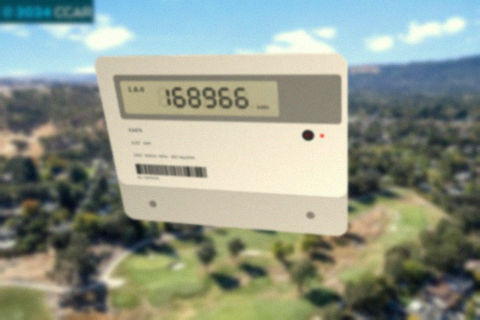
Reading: 168966 kWh
